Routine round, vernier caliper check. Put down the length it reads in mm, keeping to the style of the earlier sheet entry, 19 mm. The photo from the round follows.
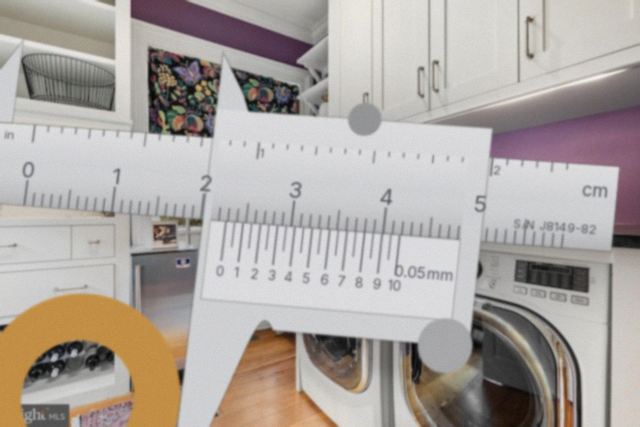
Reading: 22.8 mm
